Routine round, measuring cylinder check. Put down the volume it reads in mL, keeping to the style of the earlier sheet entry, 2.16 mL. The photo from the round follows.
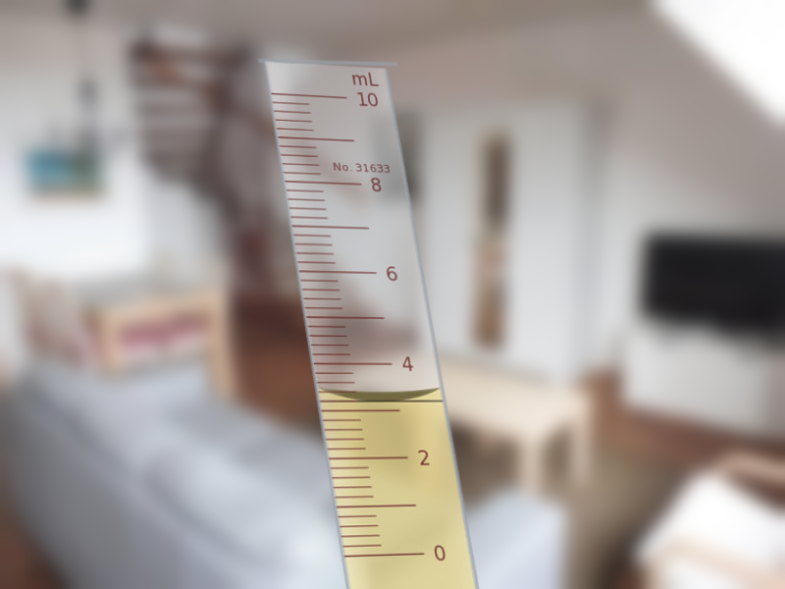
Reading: 3.2 mL
